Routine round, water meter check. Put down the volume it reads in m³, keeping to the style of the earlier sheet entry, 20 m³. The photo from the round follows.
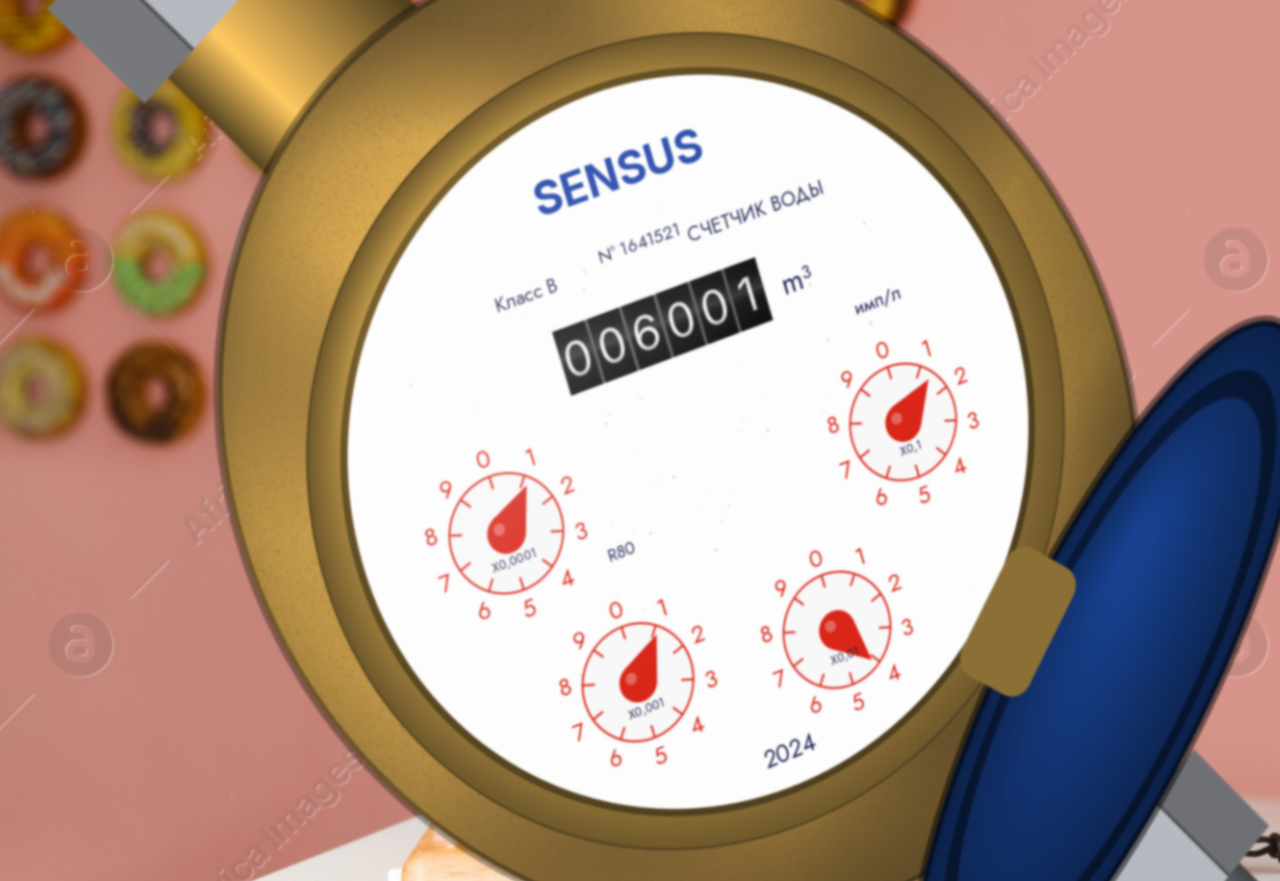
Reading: 6001.1411 m³
